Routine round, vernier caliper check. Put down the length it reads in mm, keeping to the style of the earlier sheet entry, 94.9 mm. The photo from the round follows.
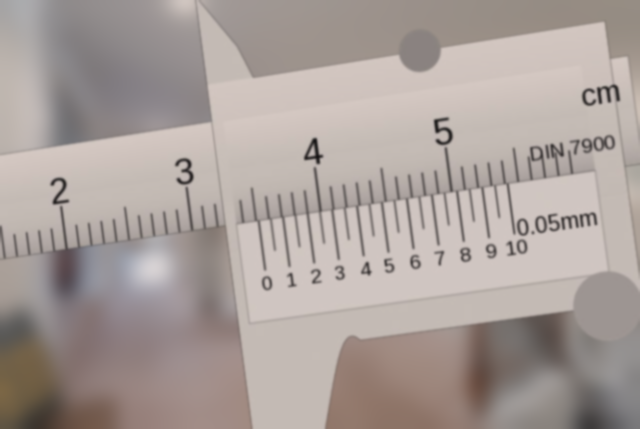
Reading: 35.2 mm
